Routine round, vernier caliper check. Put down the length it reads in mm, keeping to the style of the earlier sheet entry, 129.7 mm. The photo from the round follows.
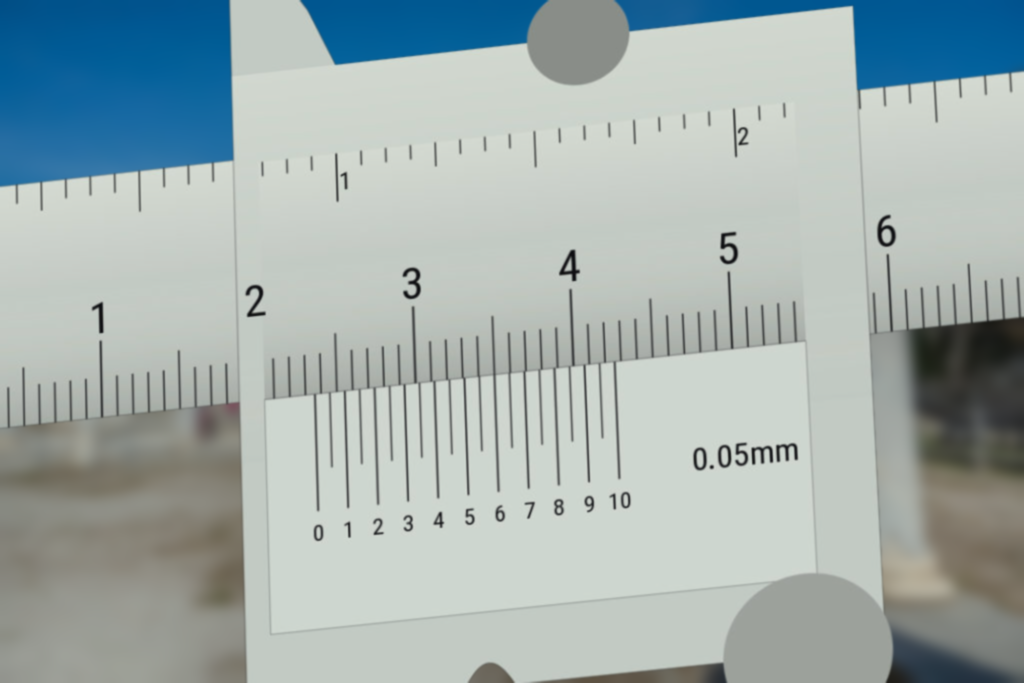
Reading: 23.6 mm
